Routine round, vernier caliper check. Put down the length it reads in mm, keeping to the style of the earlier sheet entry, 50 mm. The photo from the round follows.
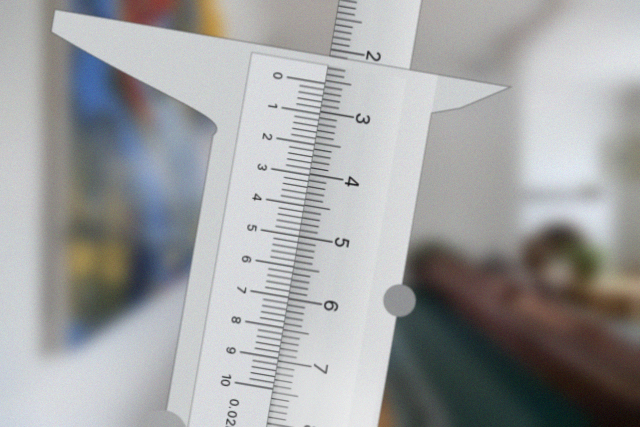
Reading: 25.5 mm
